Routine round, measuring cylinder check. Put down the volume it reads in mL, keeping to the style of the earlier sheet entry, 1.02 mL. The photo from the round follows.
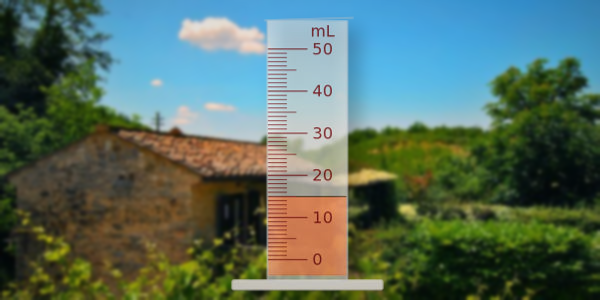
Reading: 15 mL
